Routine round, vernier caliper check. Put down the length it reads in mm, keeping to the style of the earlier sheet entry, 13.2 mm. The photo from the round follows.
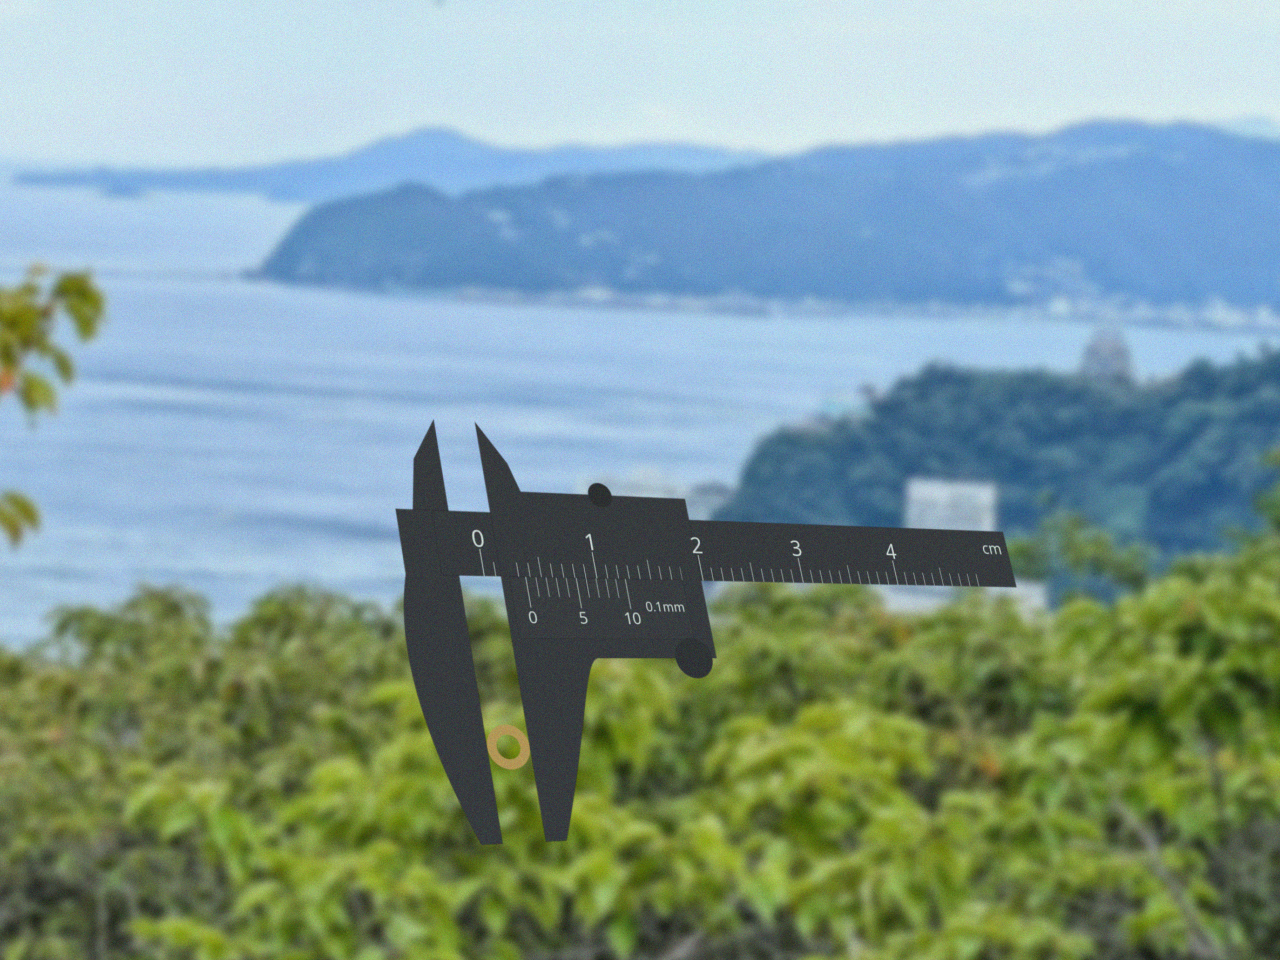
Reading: 3.6 mm
